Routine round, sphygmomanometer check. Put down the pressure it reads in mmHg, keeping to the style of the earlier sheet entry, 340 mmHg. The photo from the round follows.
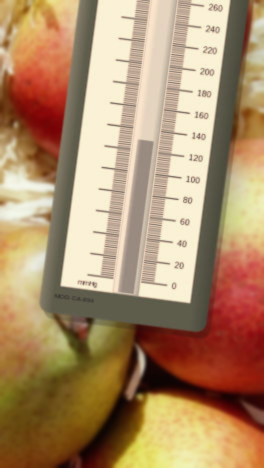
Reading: 130 mmHg
